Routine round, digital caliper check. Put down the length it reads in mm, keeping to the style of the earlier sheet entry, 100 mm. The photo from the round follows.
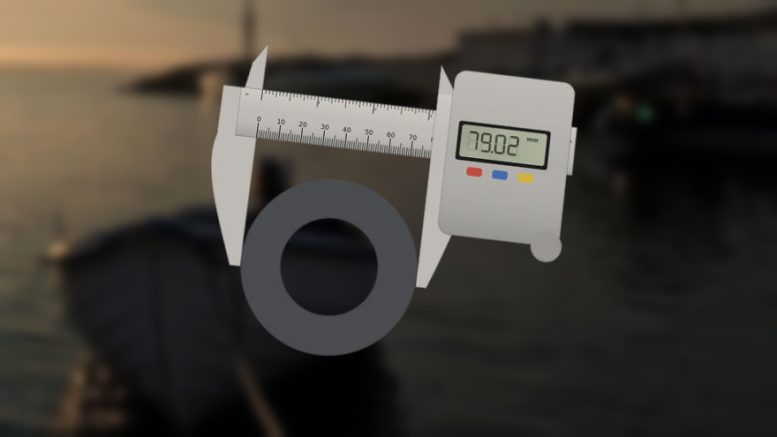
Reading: 79.02 mm
